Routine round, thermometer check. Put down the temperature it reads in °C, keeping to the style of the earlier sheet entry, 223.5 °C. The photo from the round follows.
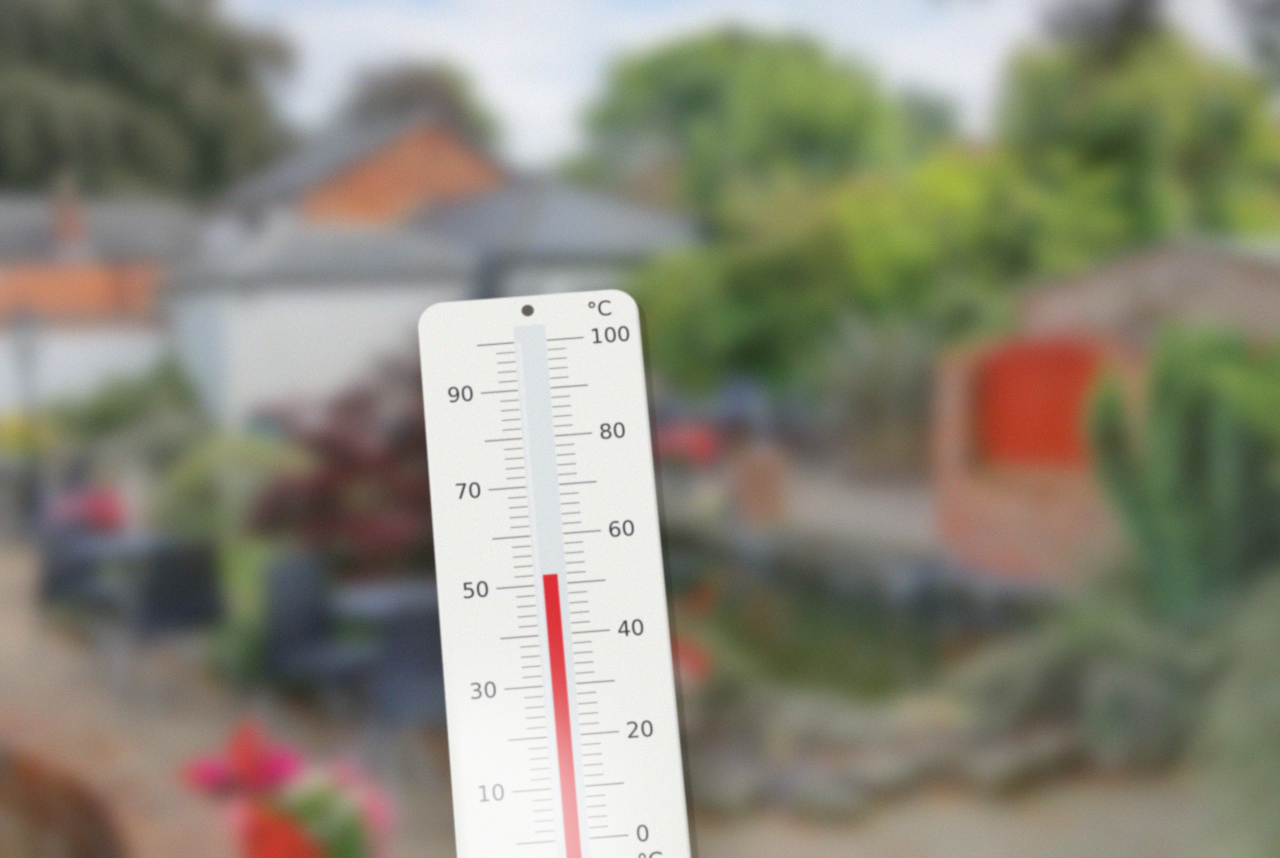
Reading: 52 °C
